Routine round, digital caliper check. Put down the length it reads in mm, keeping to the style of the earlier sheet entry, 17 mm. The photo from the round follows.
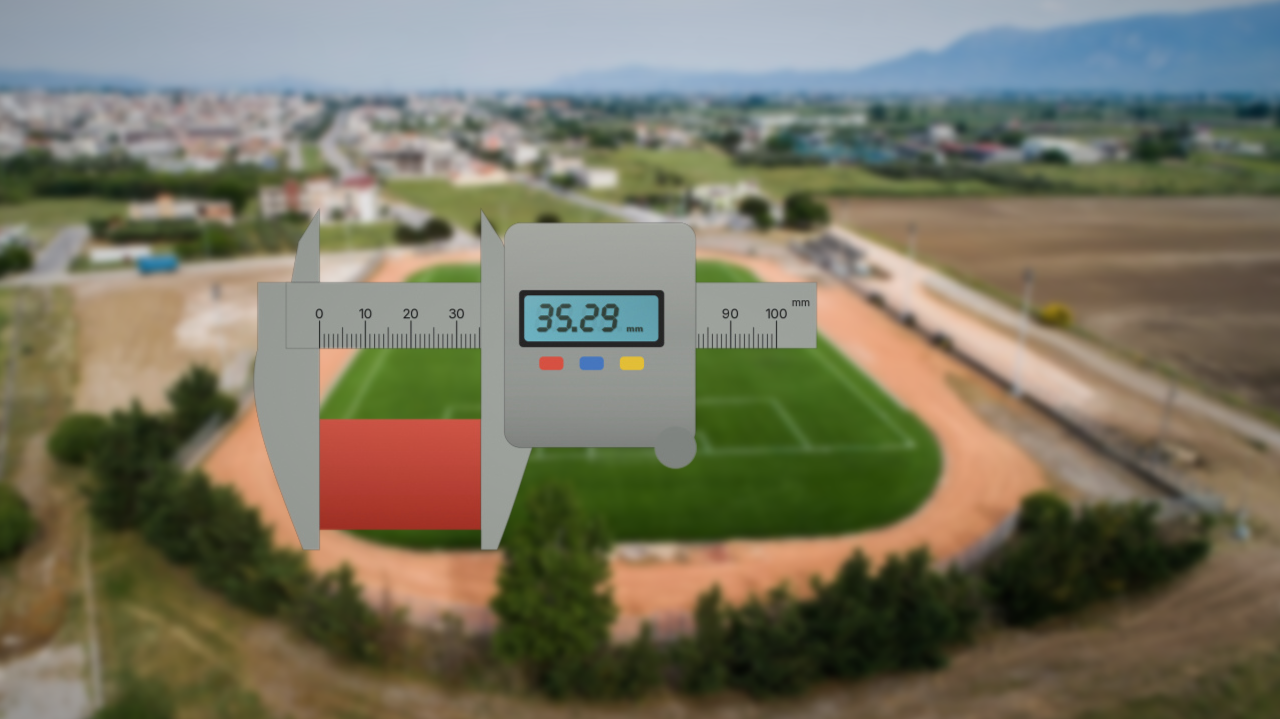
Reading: 35.29 mm
